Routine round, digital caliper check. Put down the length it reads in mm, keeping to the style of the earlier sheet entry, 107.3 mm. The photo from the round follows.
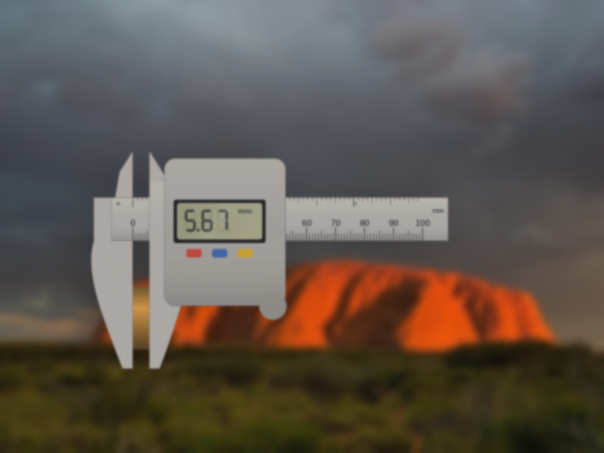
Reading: 5.67 mm
